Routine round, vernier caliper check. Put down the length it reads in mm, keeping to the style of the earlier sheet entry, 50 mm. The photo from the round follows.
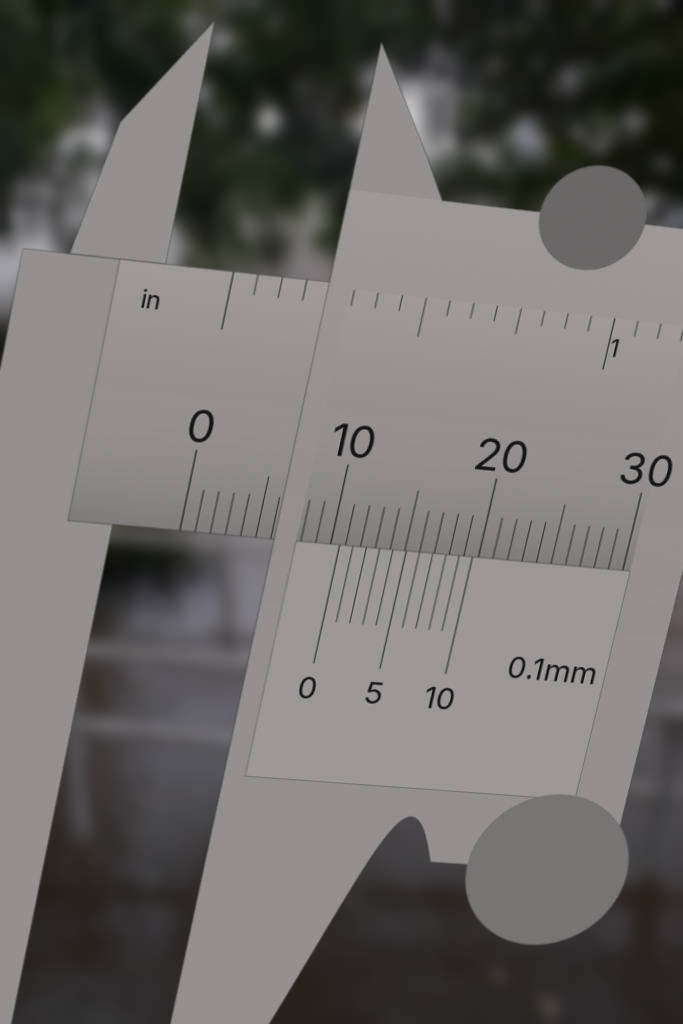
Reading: 10.6 mm
